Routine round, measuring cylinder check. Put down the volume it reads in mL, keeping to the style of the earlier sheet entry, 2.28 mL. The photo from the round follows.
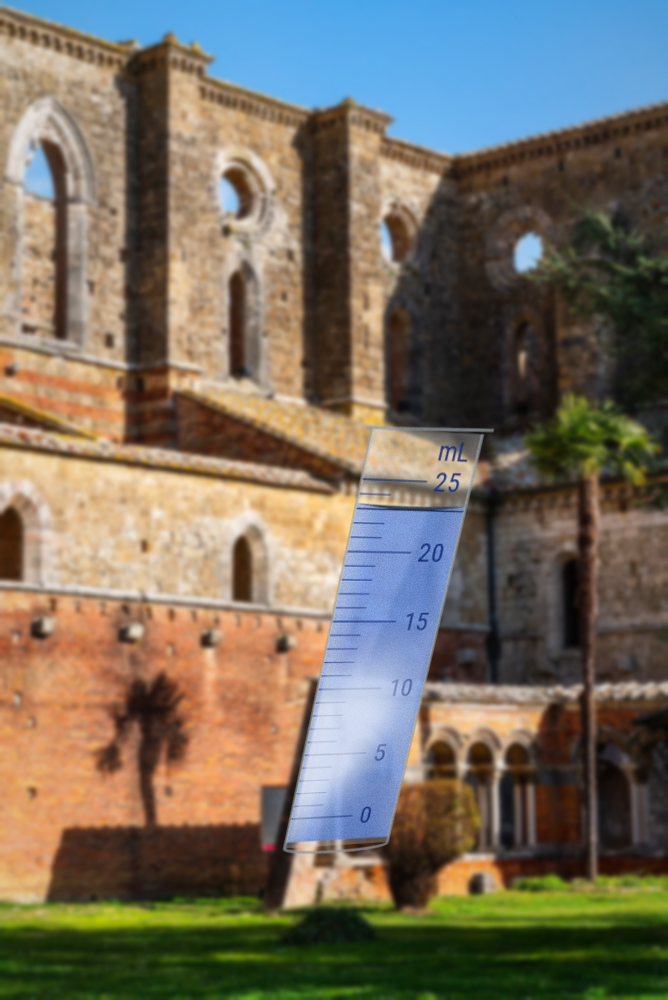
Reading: 23 mL
